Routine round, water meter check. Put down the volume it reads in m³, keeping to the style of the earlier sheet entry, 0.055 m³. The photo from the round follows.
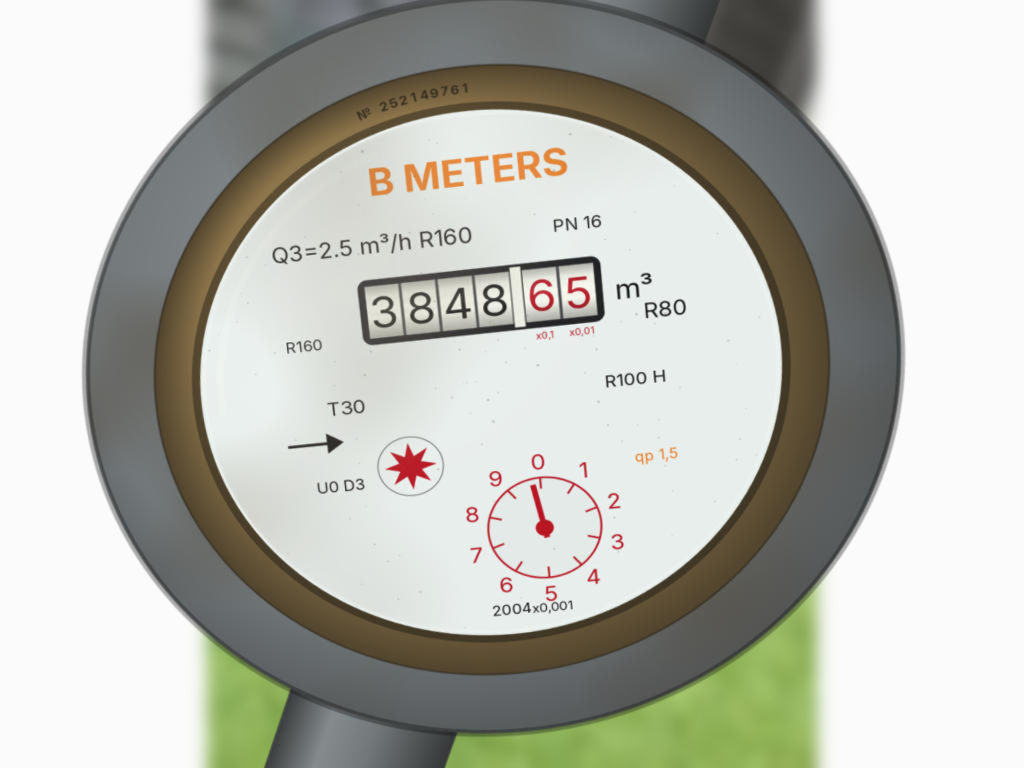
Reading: 3848.649 m³
